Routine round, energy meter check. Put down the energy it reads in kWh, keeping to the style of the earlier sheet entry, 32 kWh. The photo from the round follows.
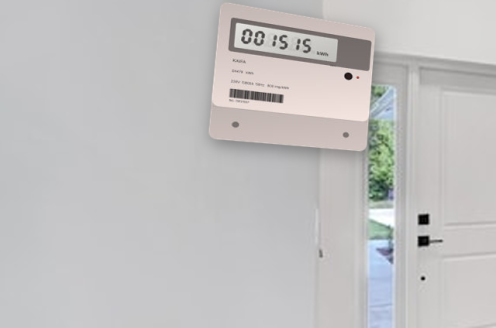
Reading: 1515 kWh
